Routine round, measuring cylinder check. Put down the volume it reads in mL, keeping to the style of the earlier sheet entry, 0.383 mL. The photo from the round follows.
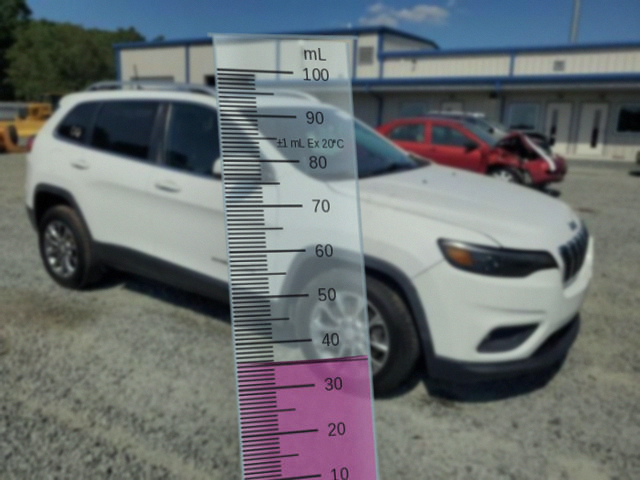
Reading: 35 mL
